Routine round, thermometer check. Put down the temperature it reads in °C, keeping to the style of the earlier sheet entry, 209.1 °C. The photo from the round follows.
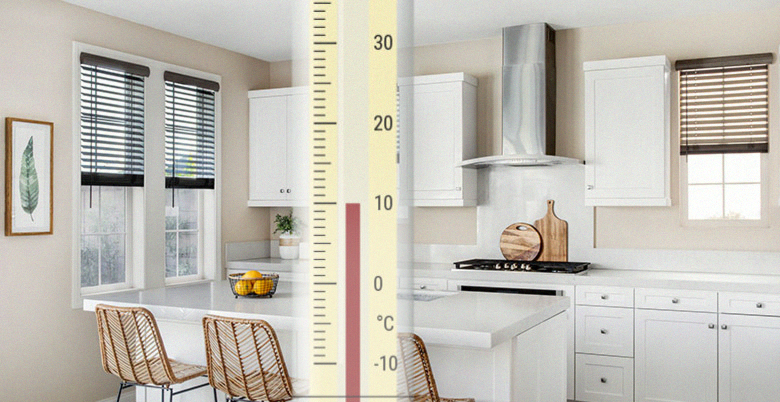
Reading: 10 °C
